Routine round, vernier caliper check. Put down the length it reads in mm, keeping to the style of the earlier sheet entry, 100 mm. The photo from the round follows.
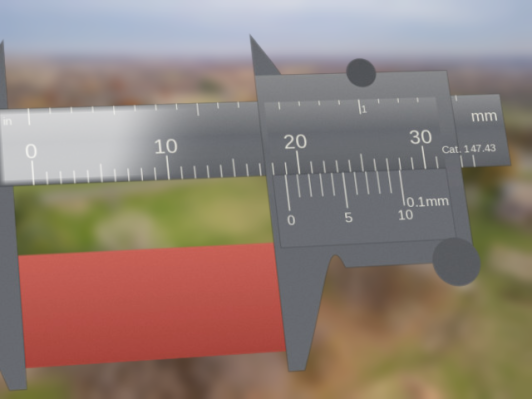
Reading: 18.9 mm
